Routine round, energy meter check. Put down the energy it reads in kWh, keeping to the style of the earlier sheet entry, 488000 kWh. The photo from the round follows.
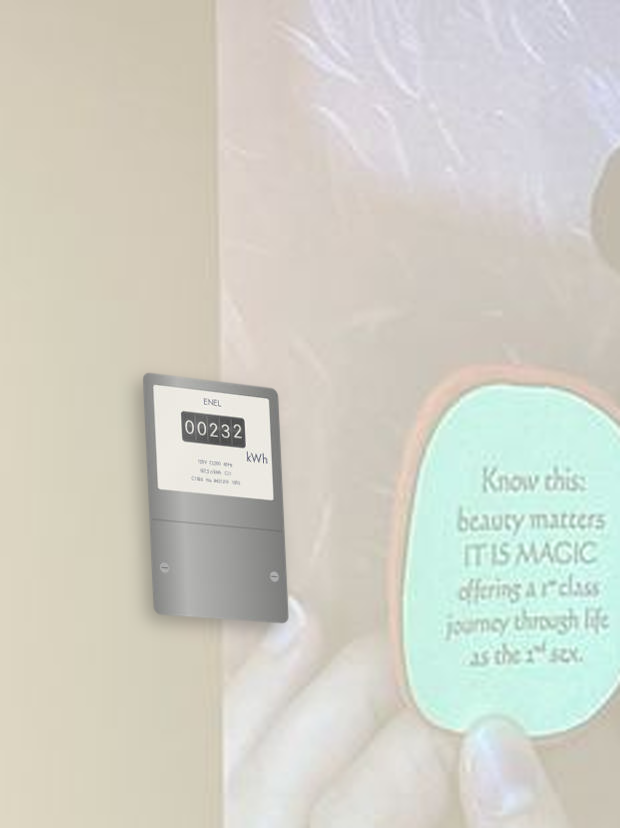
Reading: 232 kWh
